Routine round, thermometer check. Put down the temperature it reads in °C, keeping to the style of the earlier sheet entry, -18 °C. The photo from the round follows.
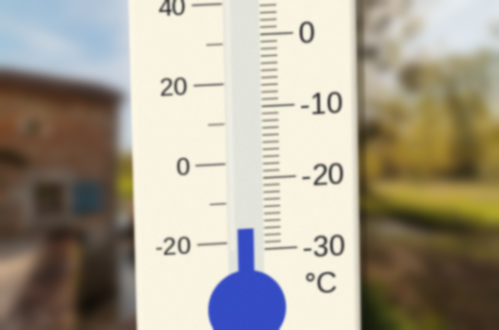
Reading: -27 °C
